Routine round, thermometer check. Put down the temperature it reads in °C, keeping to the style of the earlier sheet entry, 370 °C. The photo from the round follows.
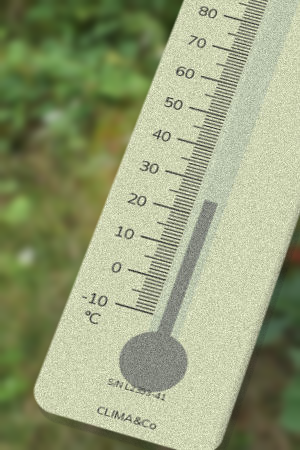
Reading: 25 °C
